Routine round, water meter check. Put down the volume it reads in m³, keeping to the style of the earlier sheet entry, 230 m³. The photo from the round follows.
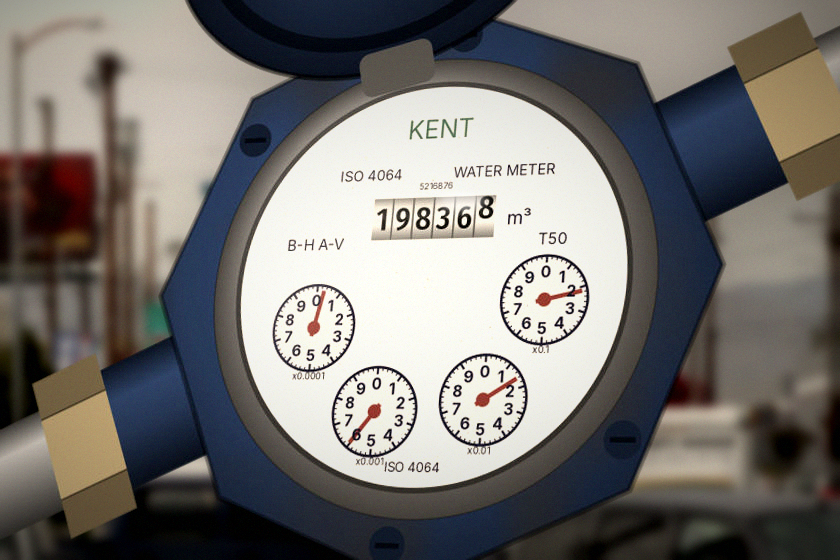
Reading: 198368.2160 m³
